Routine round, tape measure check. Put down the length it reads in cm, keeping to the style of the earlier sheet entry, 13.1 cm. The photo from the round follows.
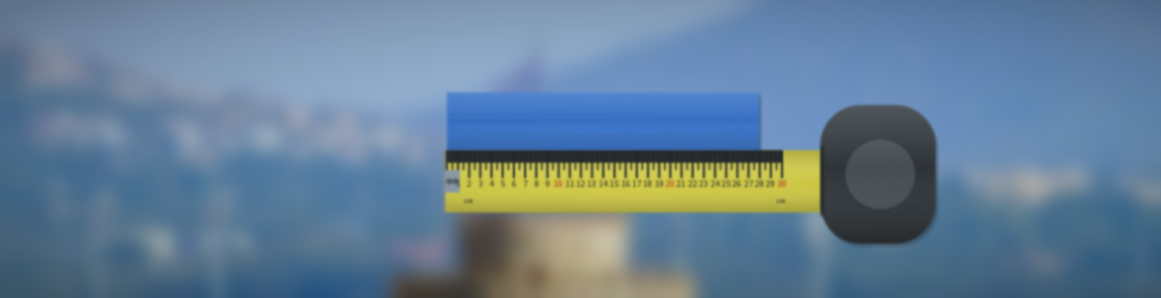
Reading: 28 cm
